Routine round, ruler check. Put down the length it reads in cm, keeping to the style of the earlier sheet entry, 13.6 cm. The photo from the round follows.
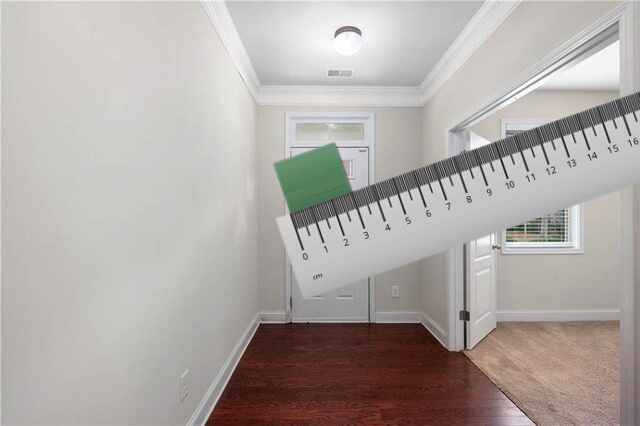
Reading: 3 cm
